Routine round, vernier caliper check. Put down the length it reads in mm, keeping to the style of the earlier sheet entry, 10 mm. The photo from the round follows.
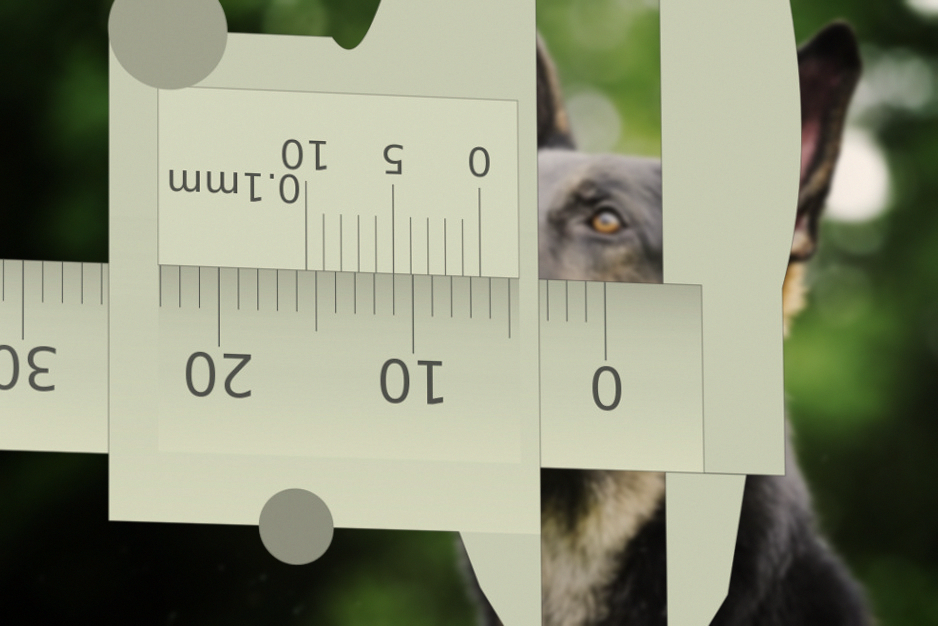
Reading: 6.5 mm
